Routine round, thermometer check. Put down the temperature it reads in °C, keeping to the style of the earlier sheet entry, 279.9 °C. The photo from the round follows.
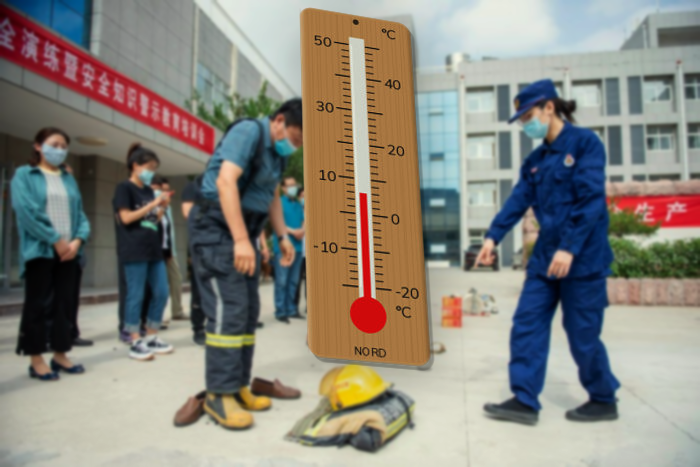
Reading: 6 °C
